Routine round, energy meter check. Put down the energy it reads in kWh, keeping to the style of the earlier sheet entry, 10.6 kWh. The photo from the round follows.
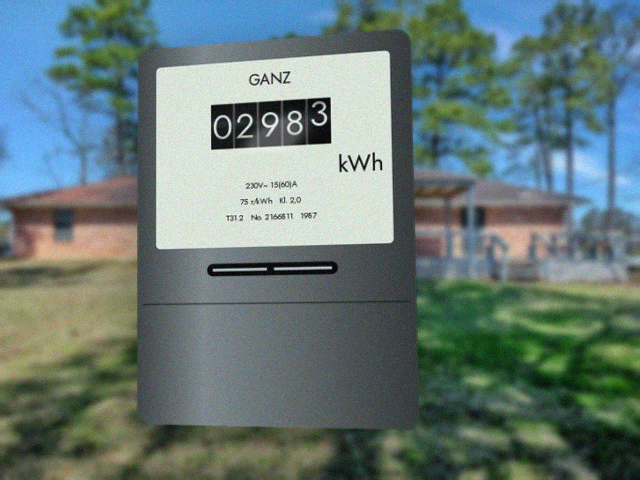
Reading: 2983 kWh
